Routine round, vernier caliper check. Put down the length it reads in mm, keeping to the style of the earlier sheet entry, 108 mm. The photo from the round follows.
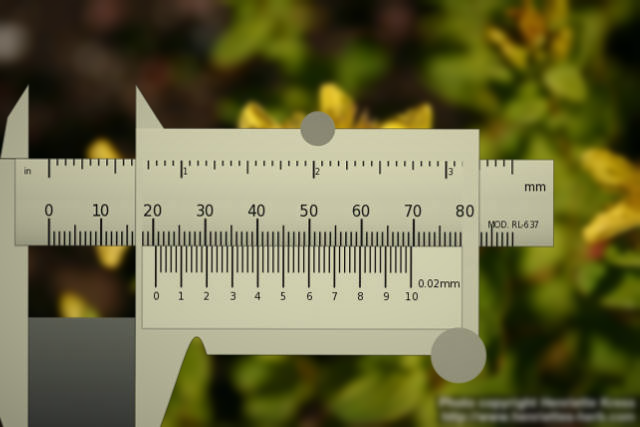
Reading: 20.5 mm
